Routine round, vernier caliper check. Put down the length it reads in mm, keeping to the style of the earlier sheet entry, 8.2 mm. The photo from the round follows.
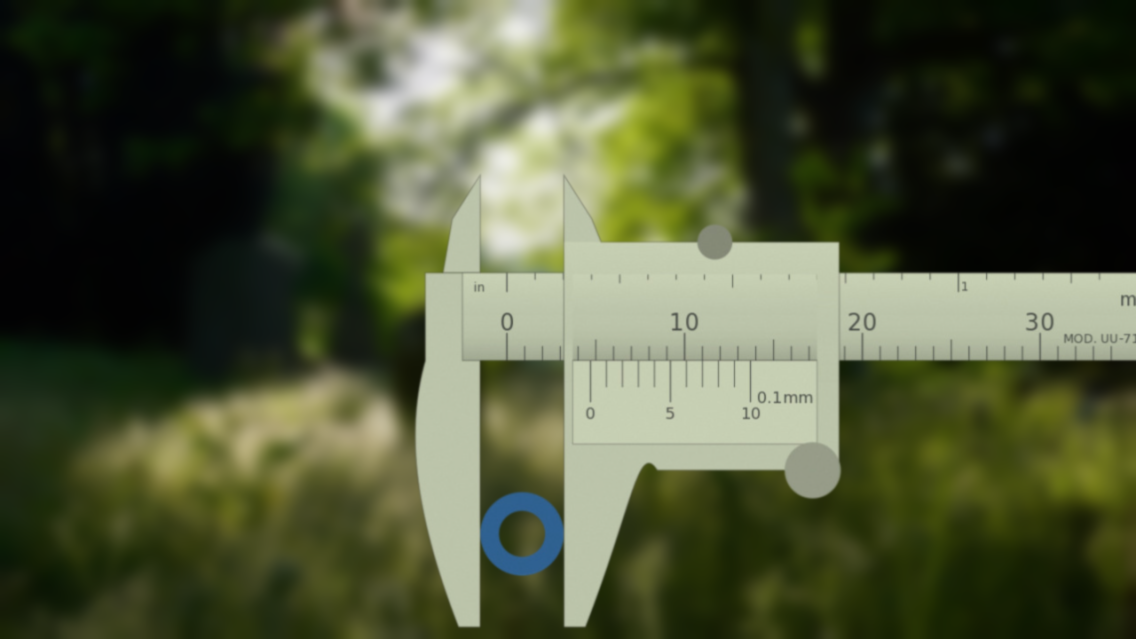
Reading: 4.7 mm
